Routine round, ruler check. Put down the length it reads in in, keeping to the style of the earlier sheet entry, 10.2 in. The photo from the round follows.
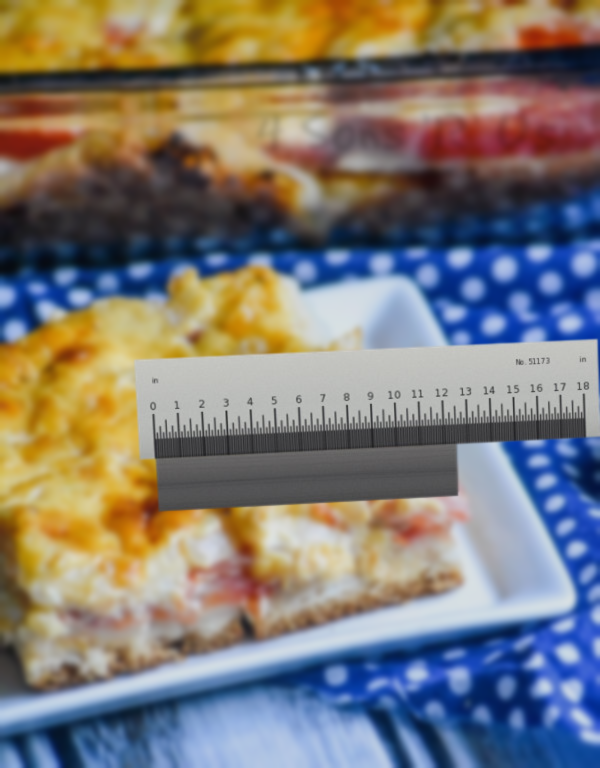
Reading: 12.5 in
